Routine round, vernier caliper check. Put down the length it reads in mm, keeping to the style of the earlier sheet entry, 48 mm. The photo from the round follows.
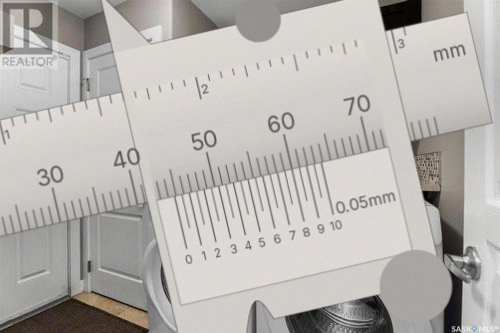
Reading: 44.8 mm
